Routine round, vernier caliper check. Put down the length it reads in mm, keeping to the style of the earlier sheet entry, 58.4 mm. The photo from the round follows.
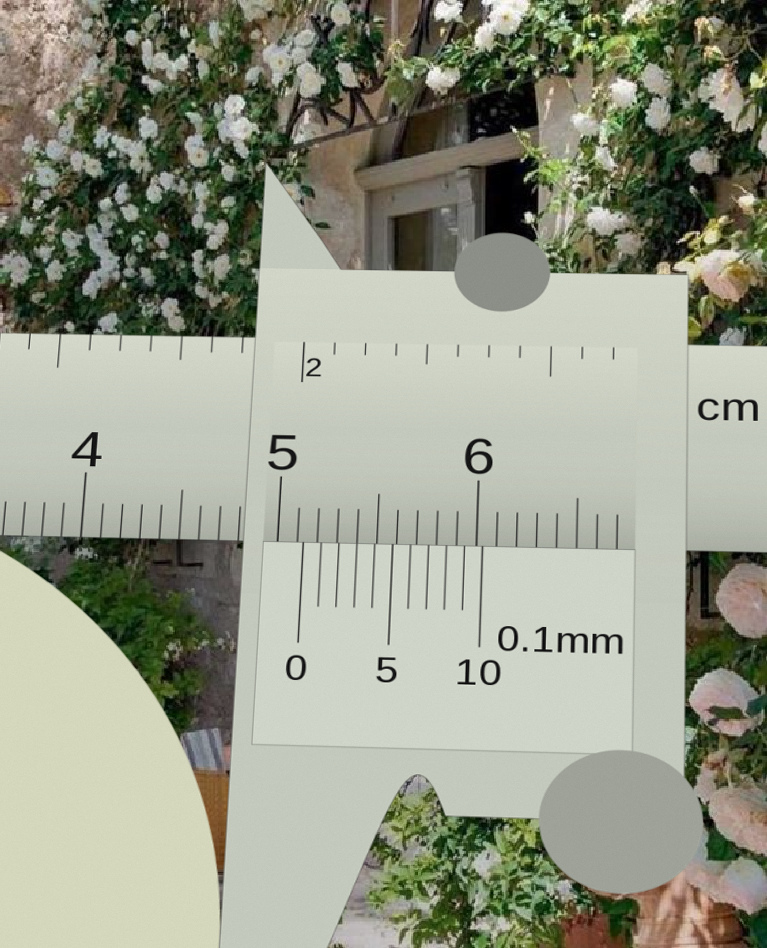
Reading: 51.3 mm
